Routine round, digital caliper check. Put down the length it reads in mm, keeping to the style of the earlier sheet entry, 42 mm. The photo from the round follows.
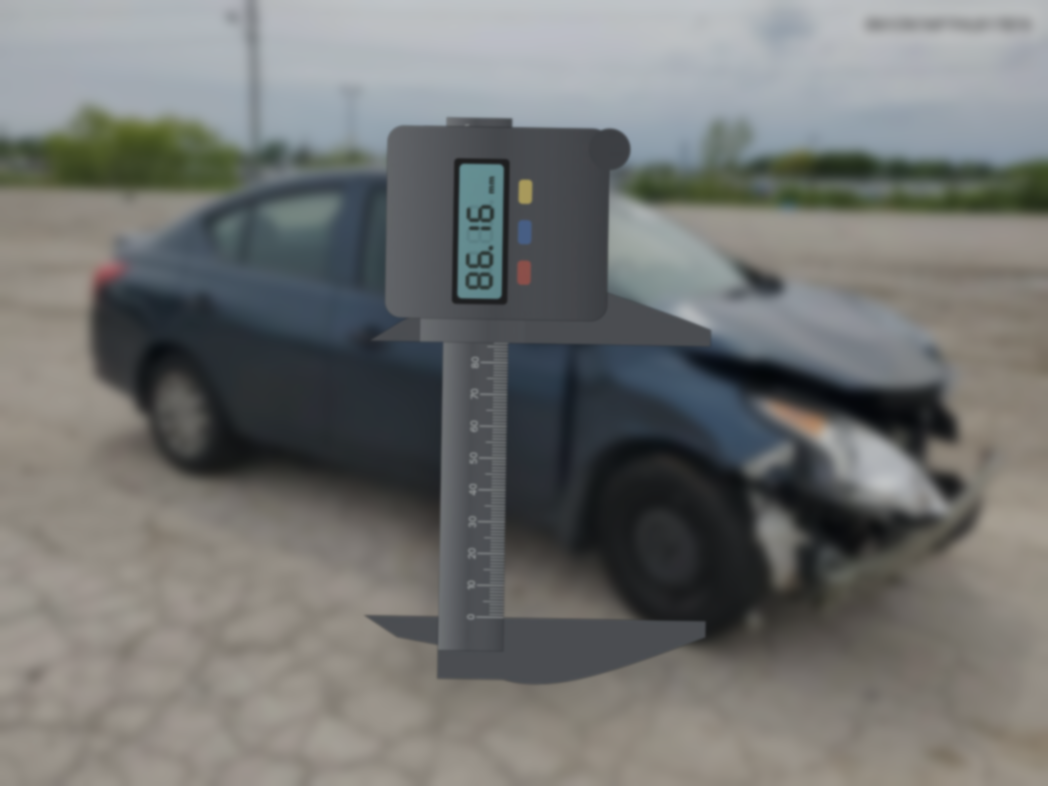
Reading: 86.16 mm
